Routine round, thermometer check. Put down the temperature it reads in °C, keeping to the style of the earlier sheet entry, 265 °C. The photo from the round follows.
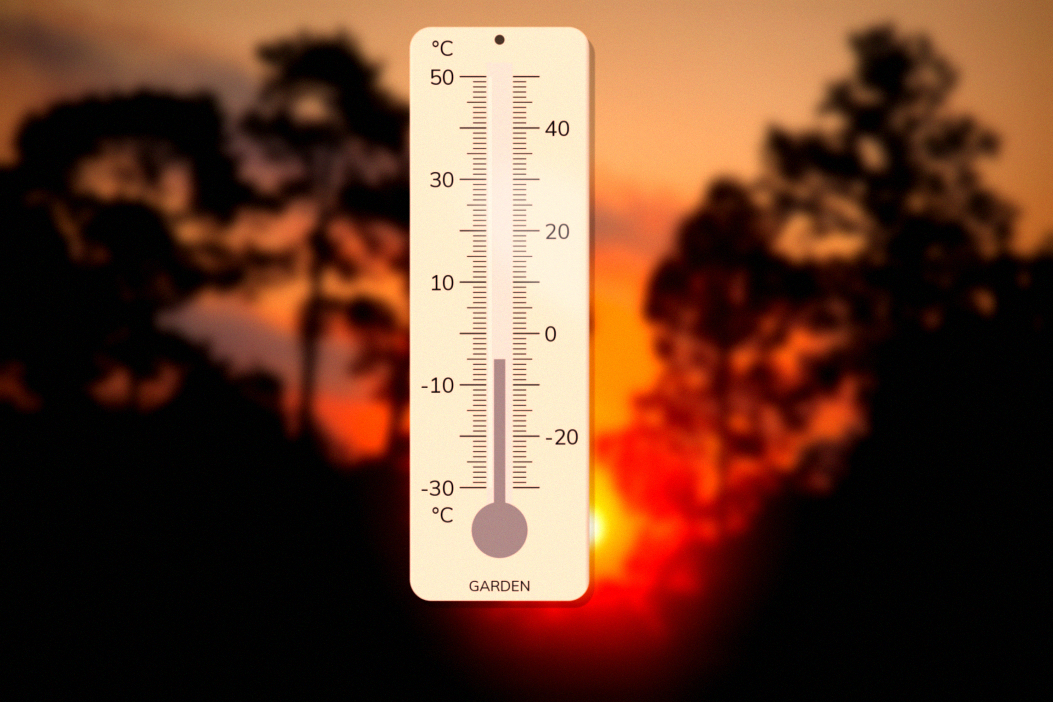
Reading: -5 °C
